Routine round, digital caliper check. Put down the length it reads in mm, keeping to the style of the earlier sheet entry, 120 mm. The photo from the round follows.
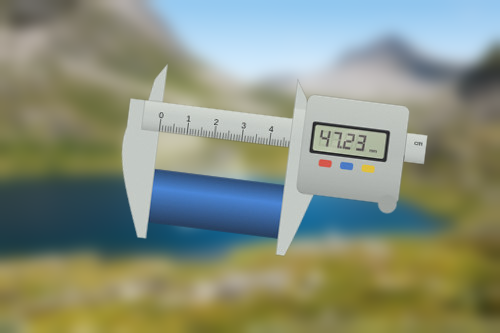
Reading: 47.23 mm
